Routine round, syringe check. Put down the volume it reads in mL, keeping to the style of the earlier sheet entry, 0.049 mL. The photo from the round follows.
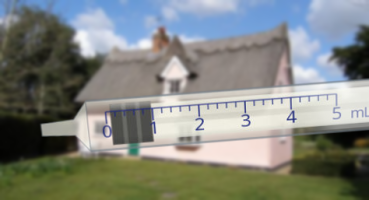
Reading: 0.1 mL
